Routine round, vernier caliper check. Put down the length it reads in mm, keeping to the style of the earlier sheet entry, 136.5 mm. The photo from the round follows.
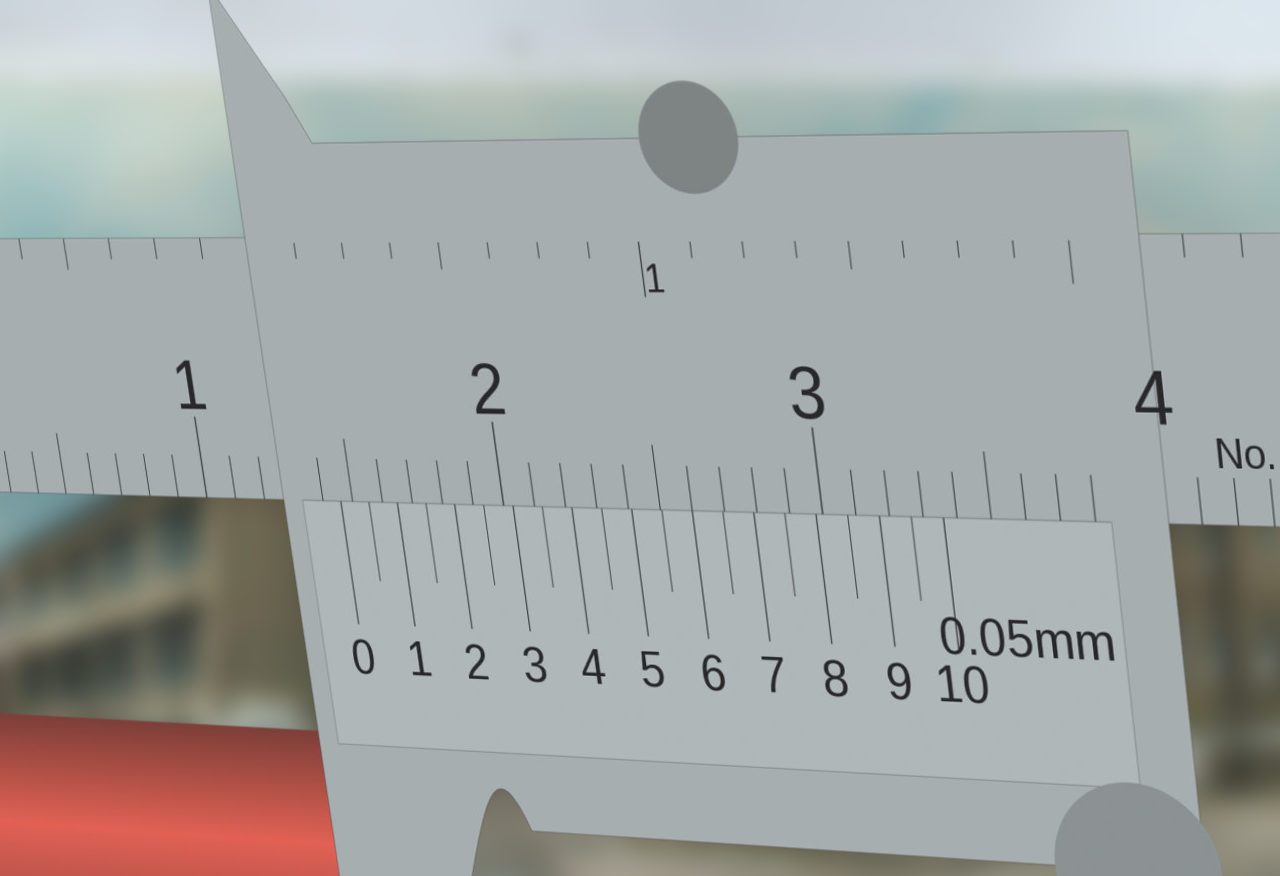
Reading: 14.60 mm
